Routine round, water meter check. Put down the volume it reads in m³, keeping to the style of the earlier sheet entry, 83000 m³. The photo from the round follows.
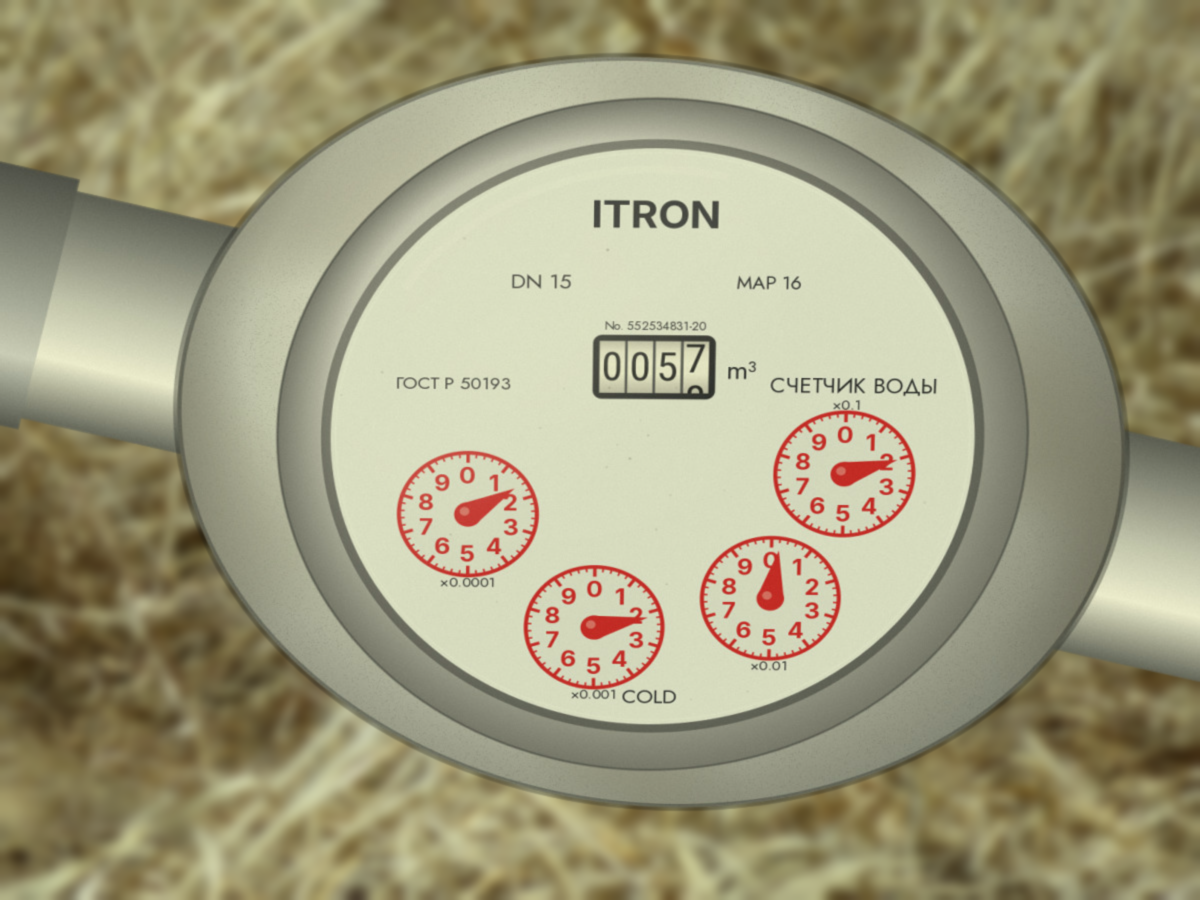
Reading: 57.2021 m³
